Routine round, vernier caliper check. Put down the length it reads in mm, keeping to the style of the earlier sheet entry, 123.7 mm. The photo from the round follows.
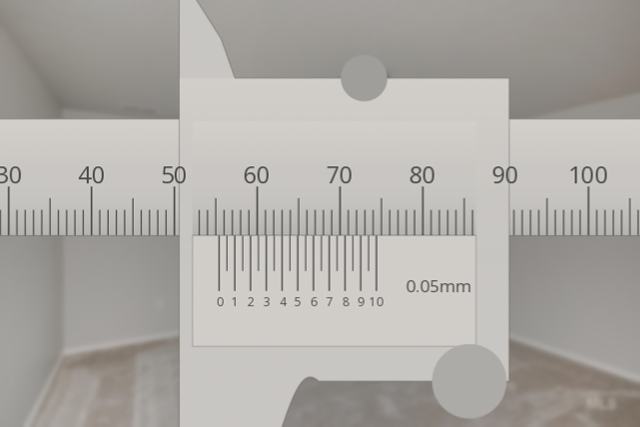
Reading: 55.4 mm
